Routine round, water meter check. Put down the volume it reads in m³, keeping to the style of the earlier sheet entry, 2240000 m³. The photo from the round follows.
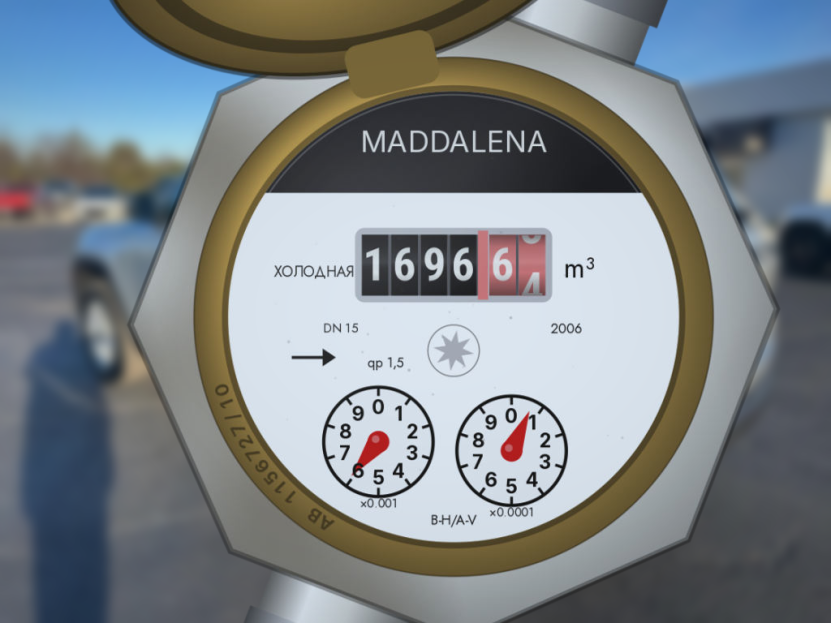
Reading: 1696.6360 m³
